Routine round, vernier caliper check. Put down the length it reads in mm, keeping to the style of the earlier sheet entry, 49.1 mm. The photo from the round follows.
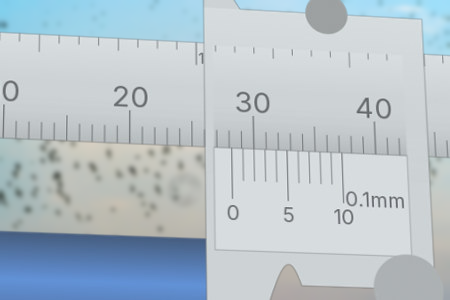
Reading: 28.2 mm
